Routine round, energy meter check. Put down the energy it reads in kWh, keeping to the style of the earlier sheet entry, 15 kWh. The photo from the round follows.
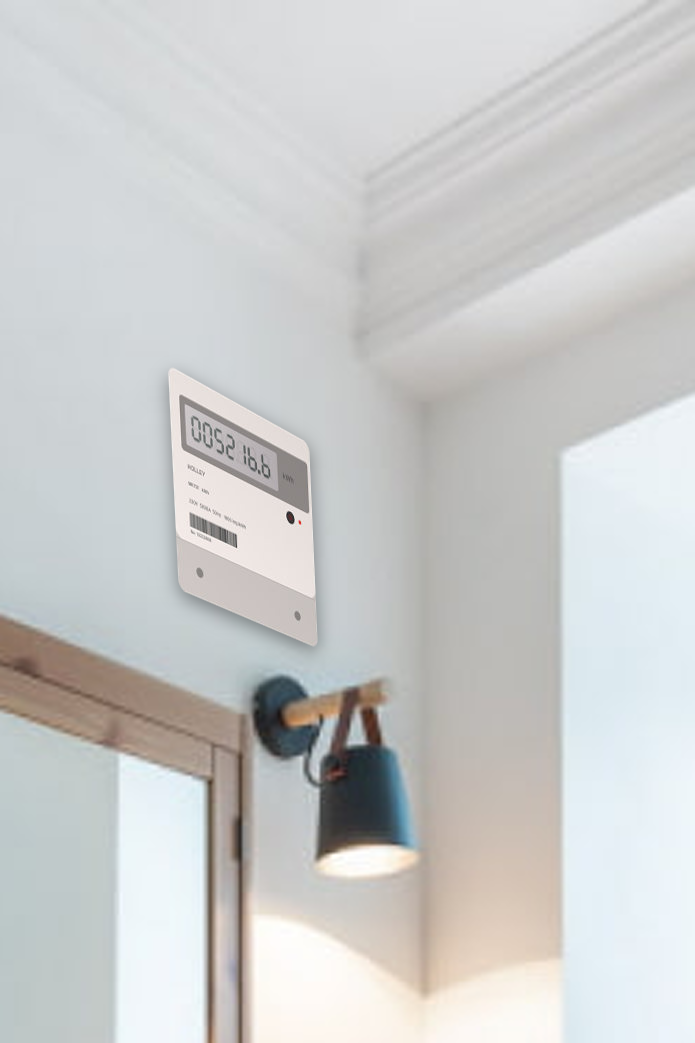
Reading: 5216.6 kWh
